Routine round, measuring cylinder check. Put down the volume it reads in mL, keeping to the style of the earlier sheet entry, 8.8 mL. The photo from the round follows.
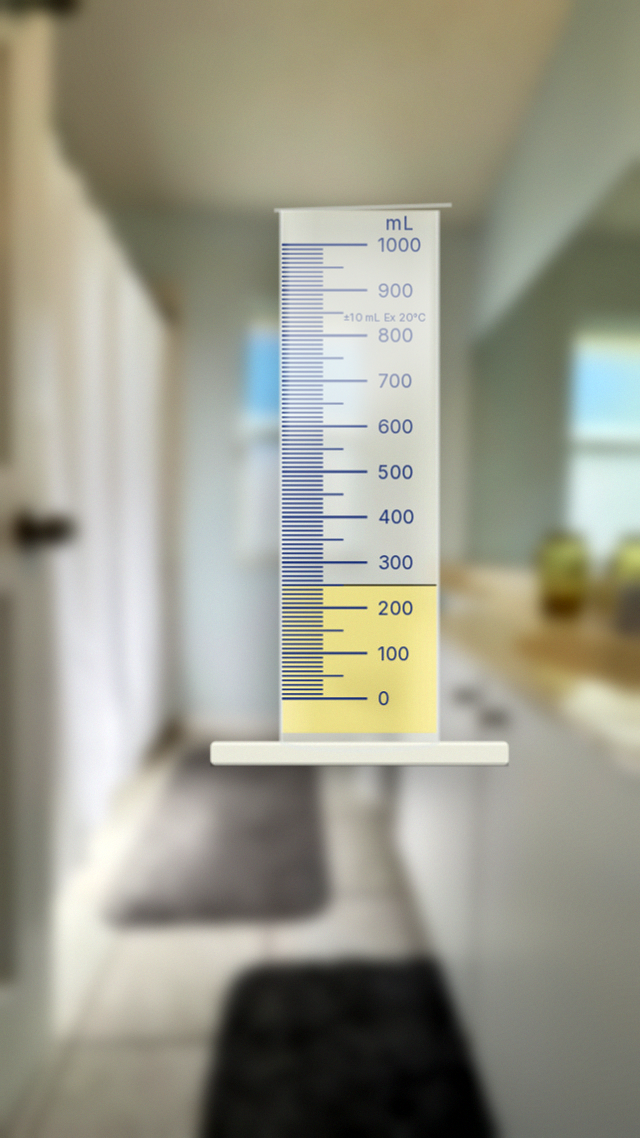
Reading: 250 mL
